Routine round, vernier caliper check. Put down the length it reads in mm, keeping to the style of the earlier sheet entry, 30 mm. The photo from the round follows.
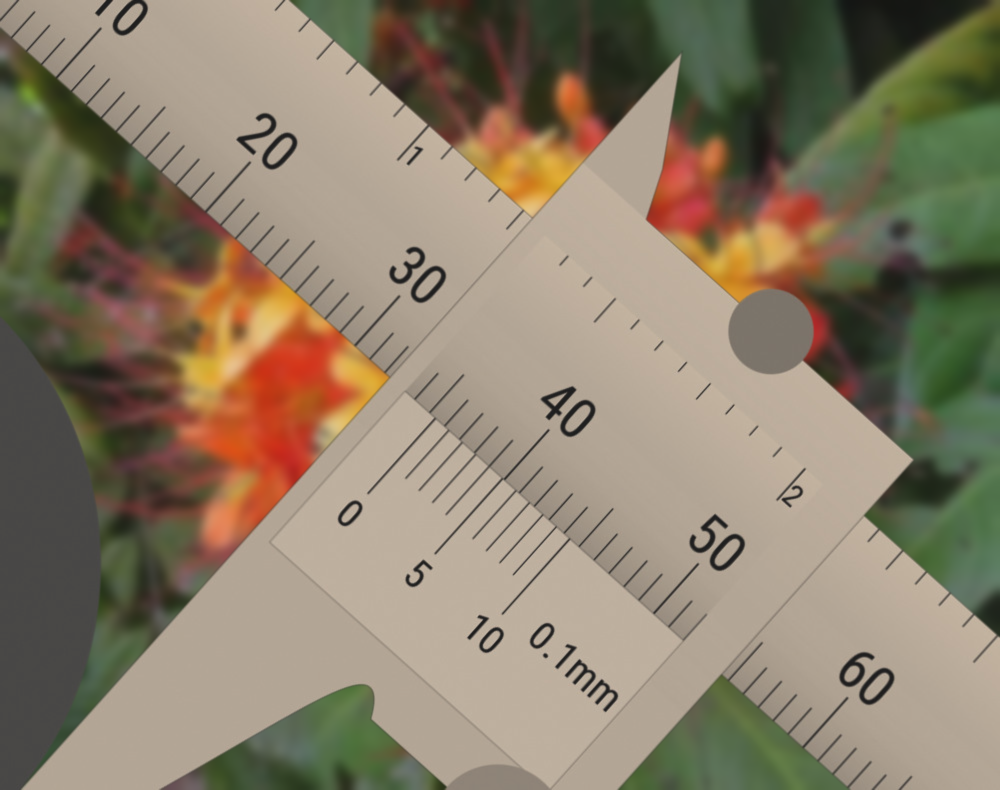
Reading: 35.4 mm
